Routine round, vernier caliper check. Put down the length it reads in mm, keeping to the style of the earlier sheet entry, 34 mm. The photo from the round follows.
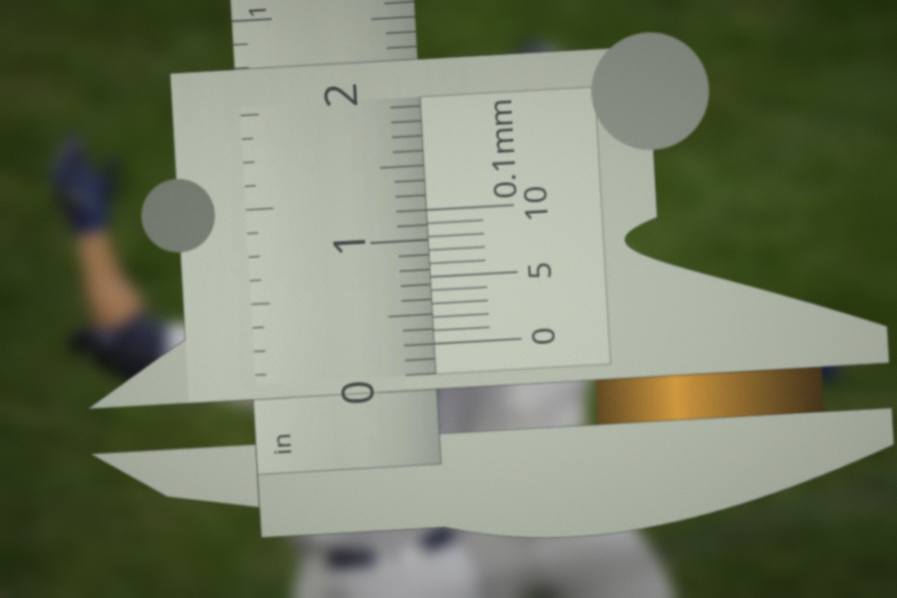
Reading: 3.0 mm
